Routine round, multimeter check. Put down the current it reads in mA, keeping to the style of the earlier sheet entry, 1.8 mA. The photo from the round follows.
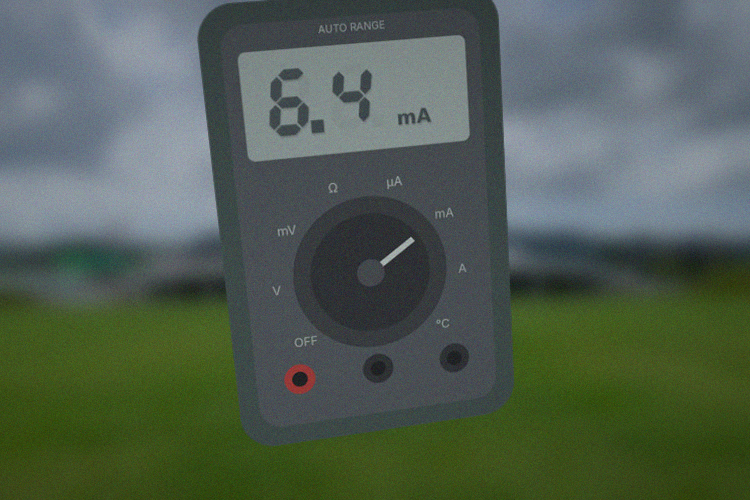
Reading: 6.4 mA
